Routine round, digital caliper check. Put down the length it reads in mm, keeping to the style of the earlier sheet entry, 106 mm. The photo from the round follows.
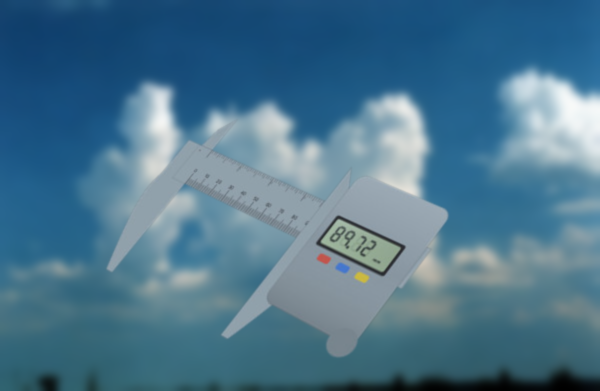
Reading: 89.72 mm
